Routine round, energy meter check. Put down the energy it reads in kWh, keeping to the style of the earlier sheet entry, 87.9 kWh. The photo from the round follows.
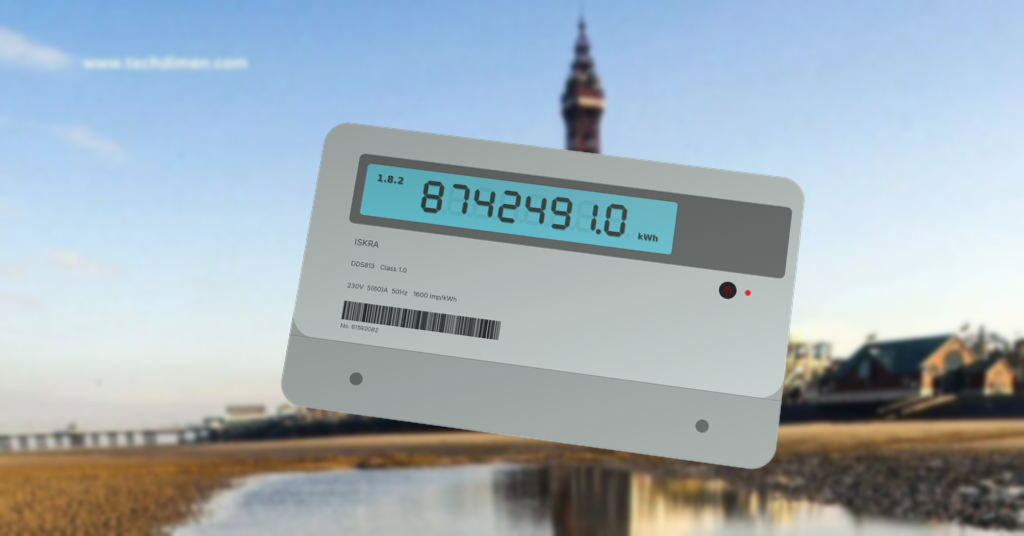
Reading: 8742491.0 kWh
